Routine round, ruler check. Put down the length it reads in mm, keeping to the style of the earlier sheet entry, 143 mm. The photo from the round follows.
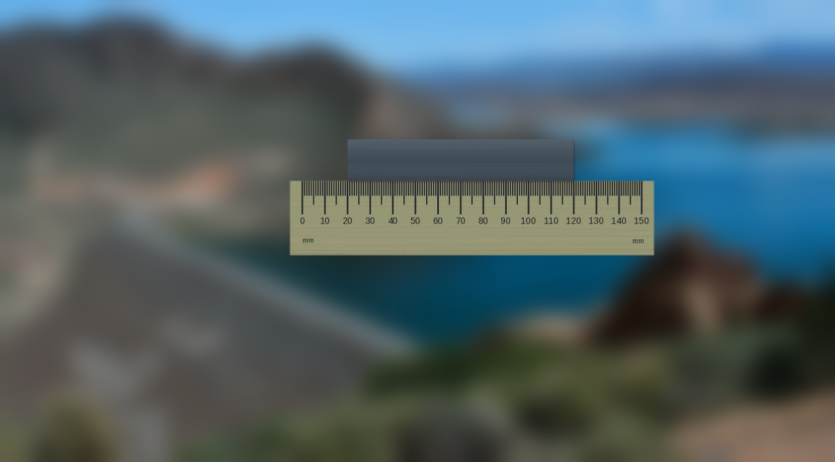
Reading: 100 mm
